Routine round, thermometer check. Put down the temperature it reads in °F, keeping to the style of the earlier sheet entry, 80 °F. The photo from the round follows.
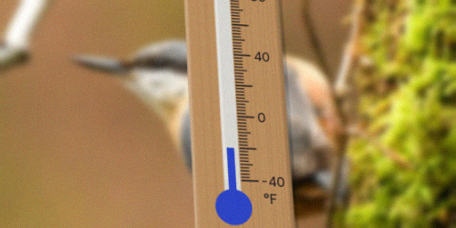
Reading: -20 °F
